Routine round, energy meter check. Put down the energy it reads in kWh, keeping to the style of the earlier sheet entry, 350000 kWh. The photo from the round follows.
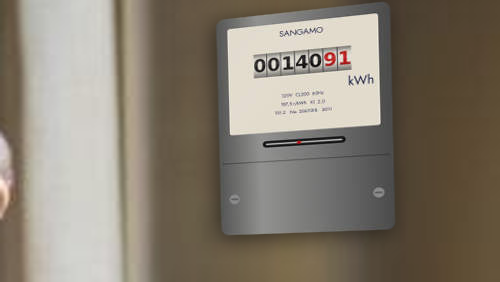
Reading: 140.91 kWh
